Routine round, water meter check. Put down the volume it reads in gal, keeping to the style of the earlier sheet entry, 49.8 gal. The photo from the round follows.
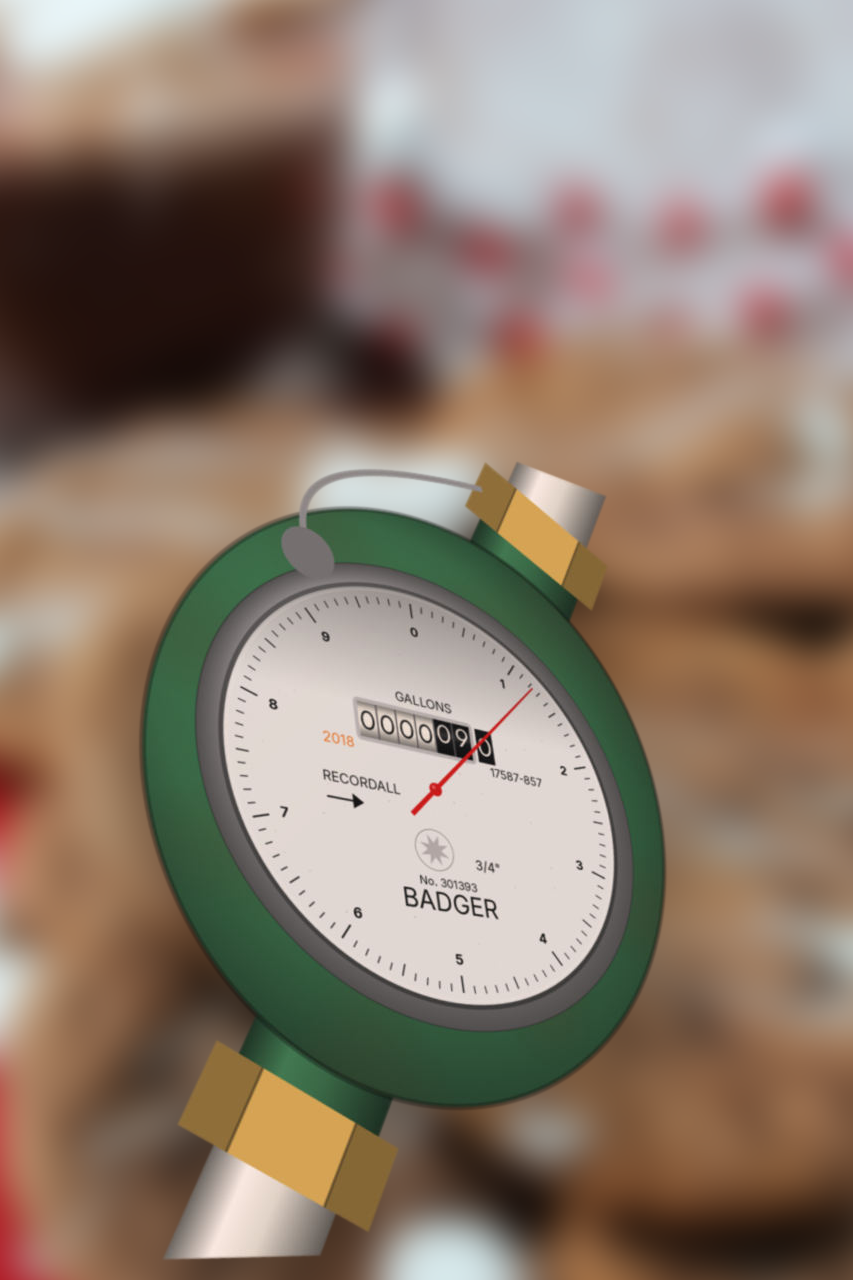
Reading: 91.2 gal
